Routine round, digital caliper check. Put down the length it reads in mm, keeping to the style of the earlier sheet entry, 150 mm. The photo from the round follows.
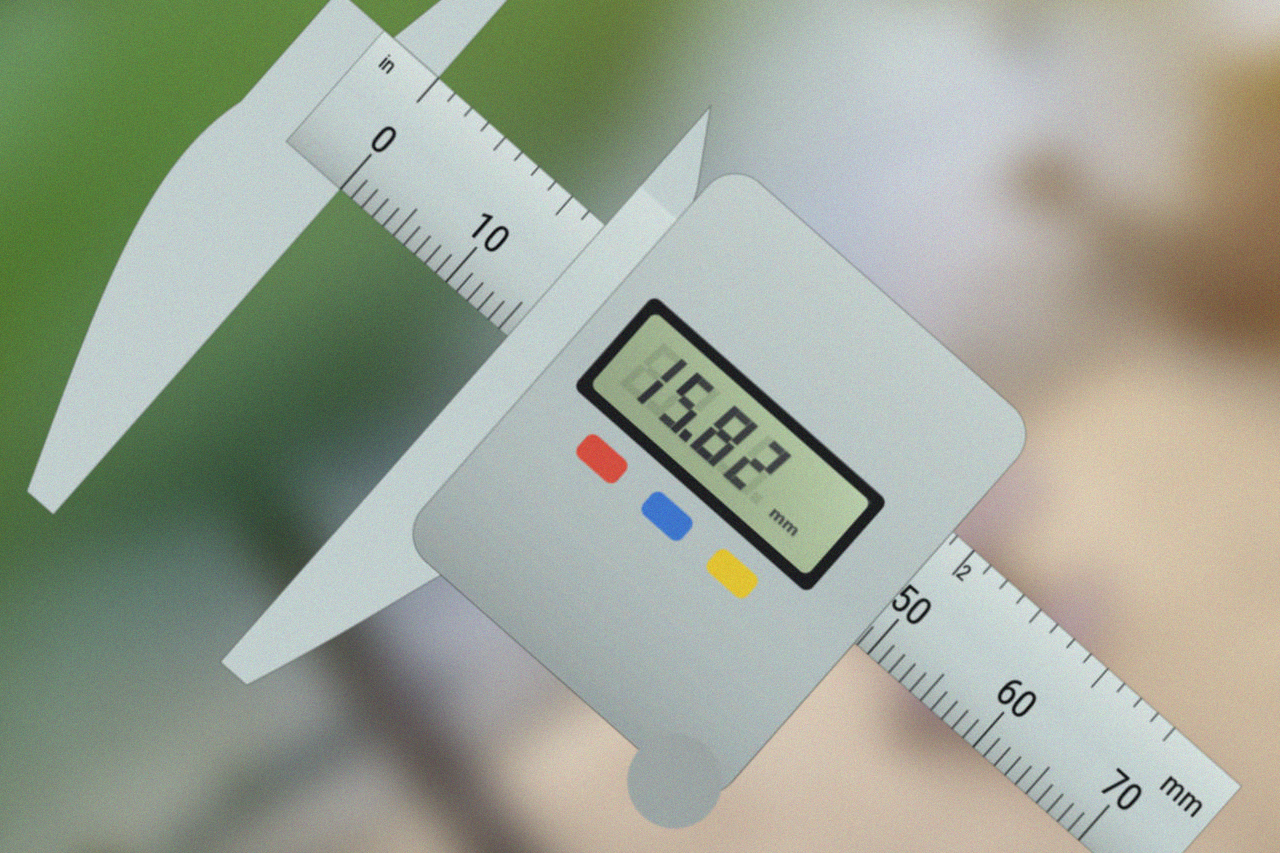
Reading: 15.82 mm
